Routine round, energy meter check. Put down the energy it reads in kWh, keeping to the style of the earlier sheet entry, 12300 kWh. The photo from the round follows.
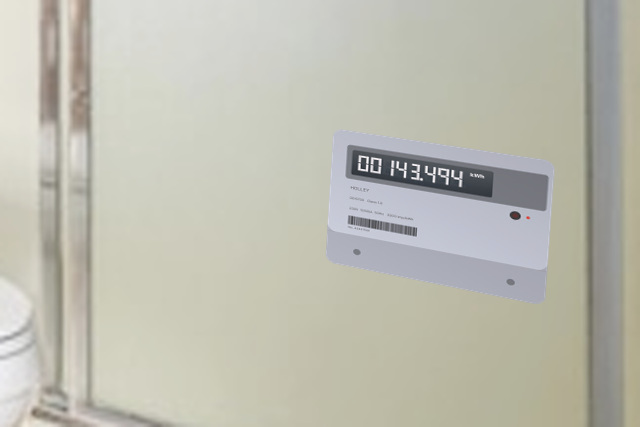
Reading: 143.494 kWh
